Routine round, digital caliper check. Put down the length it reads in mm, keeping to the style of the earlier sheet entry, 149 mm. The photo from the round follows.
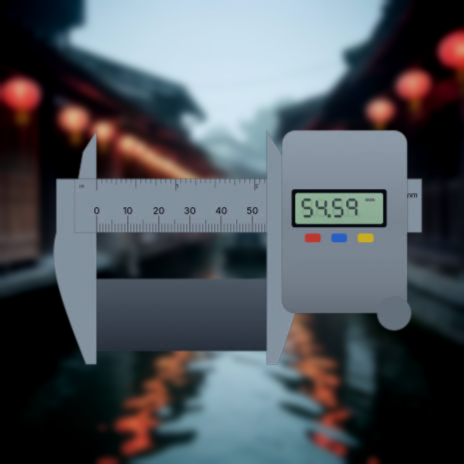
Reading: 54.59 mm
